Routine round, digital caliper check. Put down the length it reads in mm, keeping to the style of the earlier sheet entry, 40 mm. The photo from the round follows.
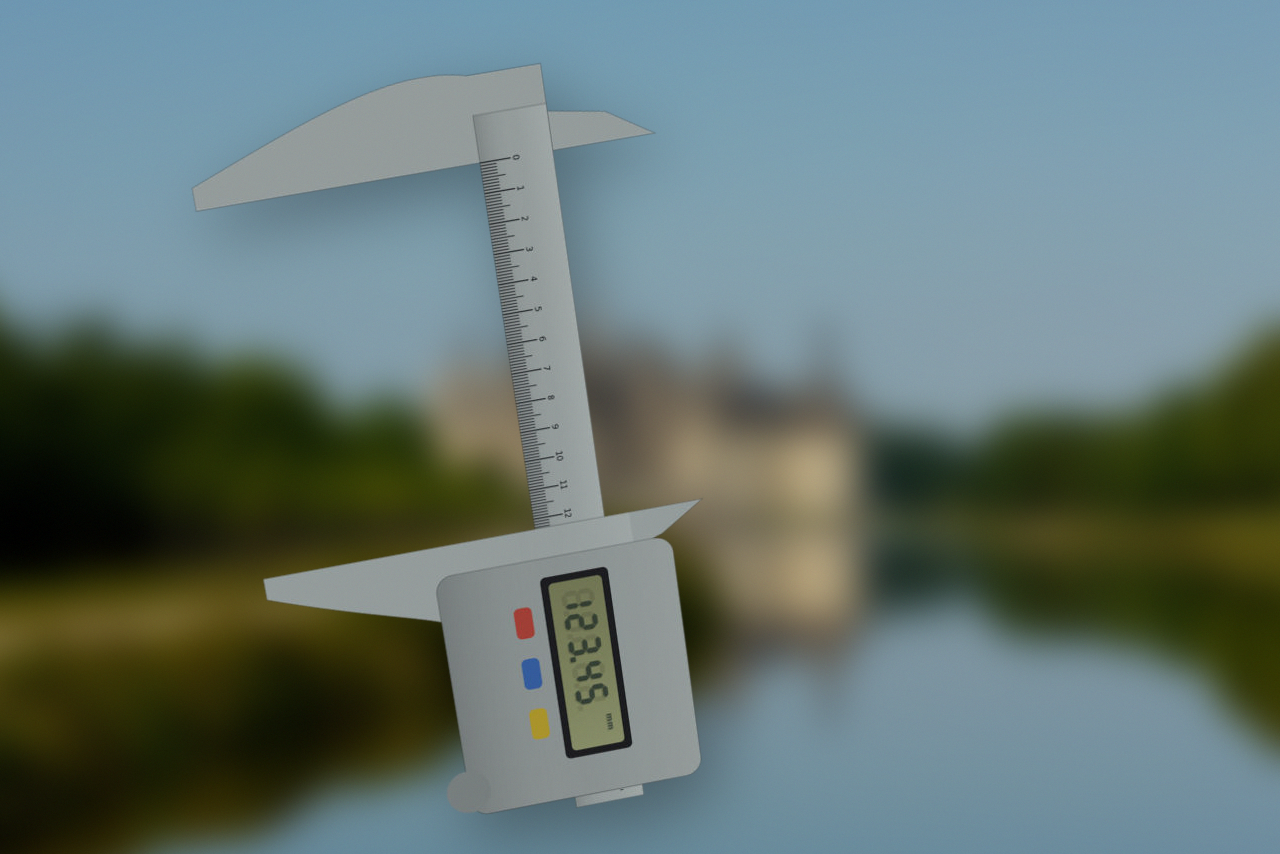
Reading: 123.45 mm
